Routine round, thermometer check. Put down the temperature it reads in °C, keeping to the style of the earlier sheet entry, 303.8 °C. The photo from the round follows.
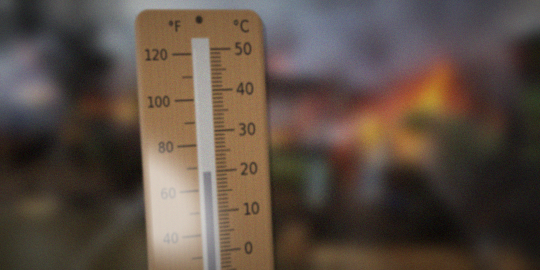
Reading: 20 °C
